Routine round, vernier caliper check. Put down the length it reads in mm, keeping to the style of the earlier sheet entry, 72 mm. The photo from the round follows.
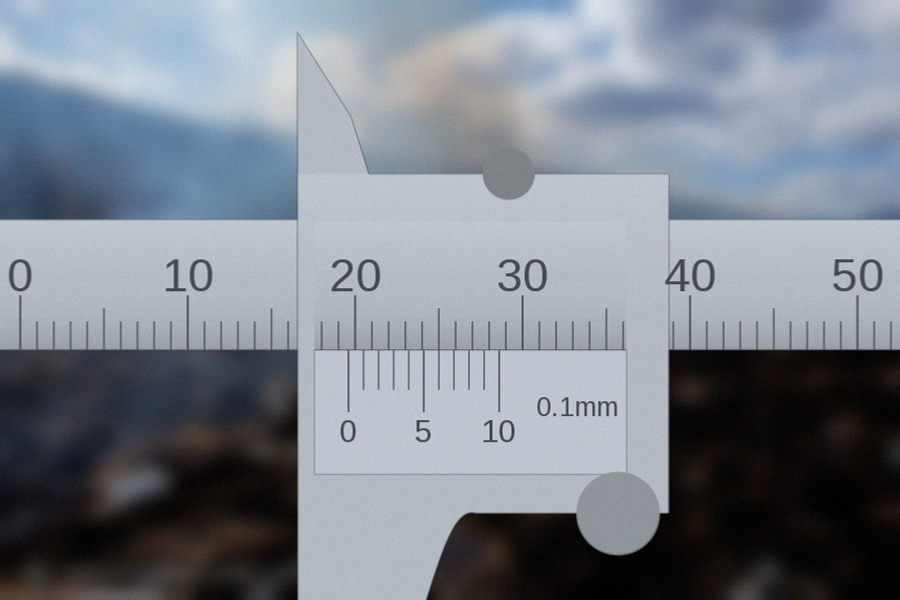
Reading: 19.6 mm
